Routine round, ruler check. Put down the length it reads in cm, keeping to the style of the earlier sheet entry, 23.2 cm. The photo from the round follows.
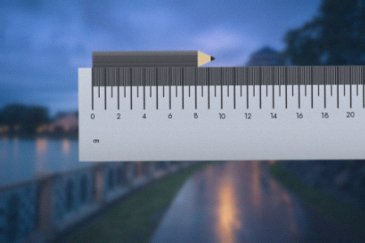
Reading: 9.5 cm
